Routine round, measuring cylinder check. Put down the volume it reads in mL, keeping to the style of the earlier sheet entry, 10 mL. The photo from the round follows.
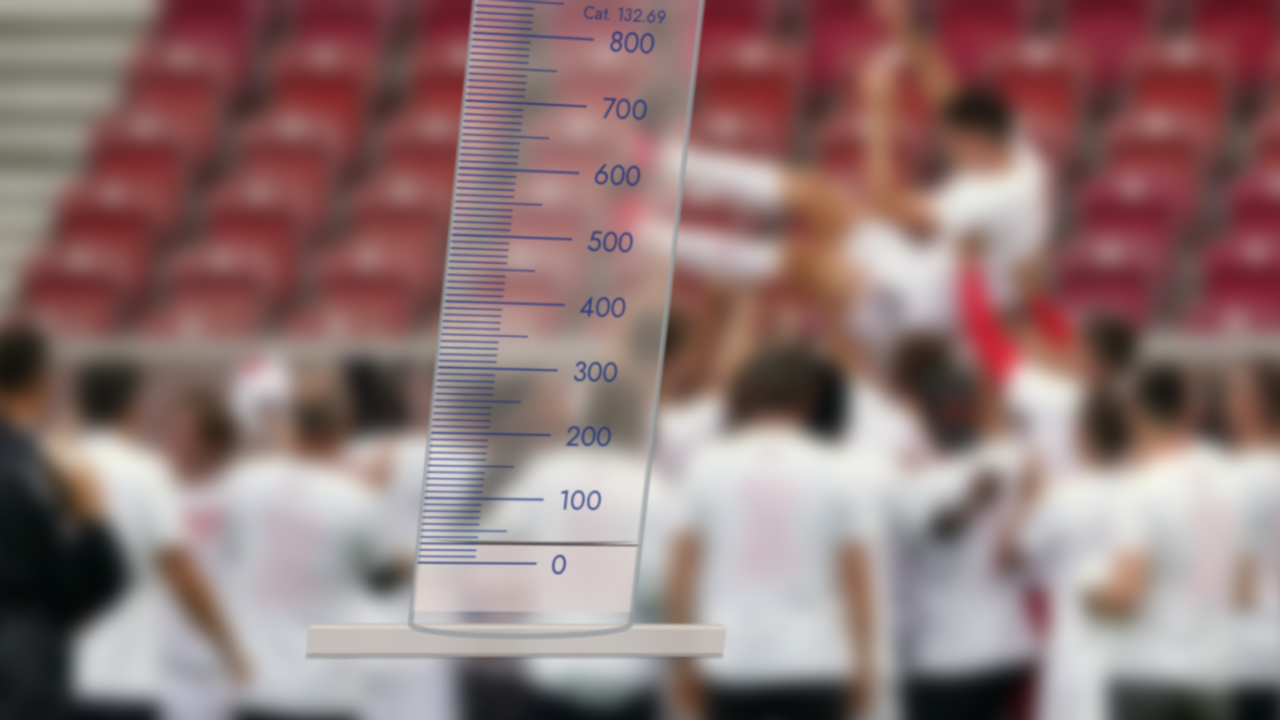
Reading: 30 mL
